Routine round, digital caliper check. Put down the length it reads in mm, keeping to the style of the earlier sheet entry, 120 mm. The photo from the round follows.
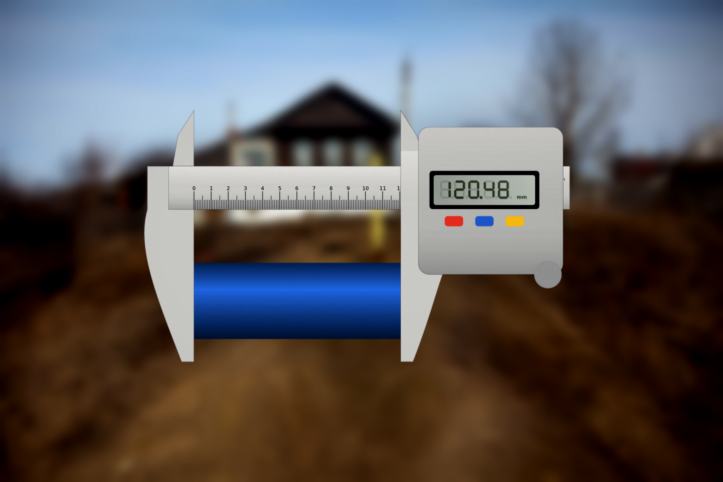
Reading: 120.48 mm
